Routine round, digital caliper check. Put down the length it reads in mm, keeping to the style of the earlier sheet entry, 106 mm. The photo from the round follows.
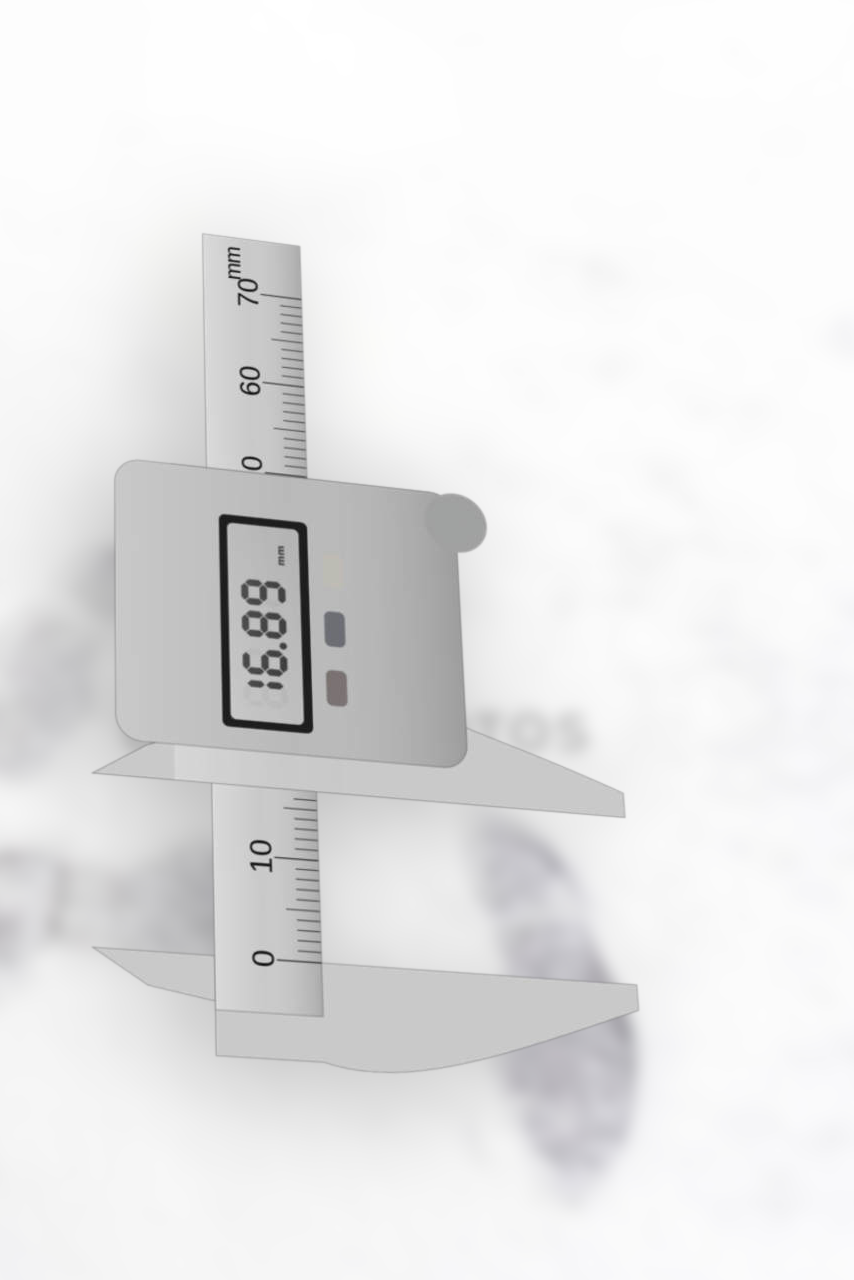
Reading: 16.89 mm
